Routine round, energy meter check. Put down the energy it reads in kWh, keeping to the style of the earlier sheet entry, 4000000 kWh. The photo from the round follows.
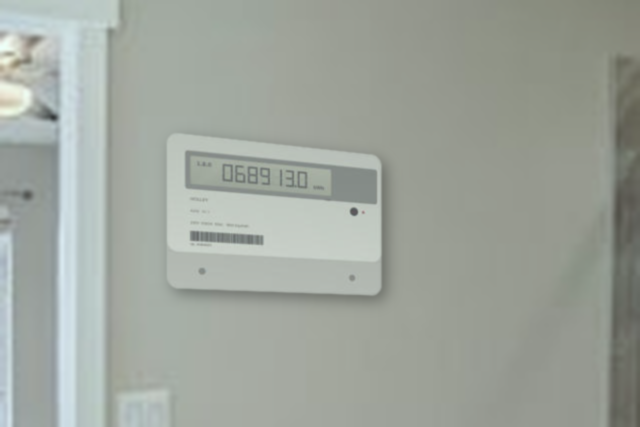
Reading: 68913.0 kWh
